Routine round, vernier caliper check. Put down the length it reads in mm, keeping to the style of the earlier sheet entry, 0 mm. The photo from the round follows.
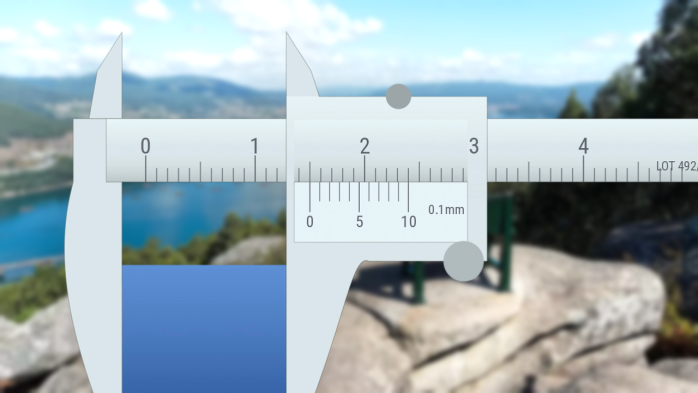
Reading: 15.0 mm
